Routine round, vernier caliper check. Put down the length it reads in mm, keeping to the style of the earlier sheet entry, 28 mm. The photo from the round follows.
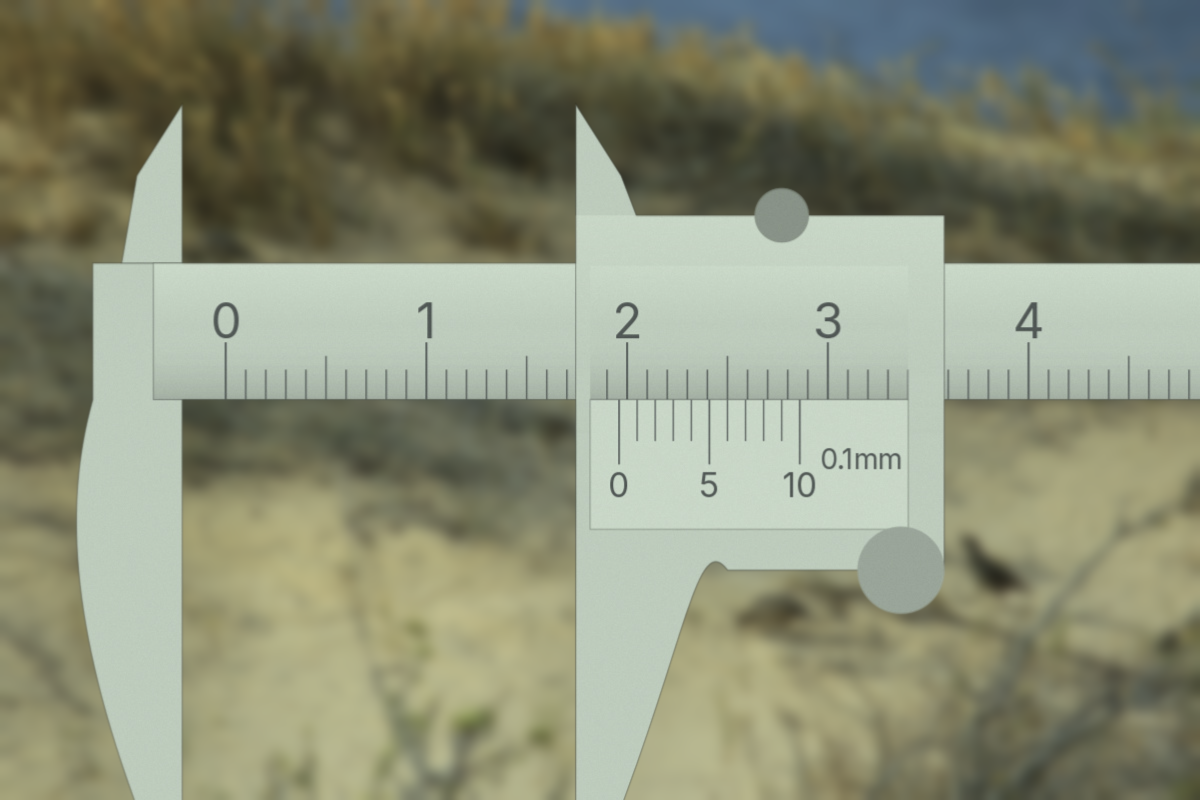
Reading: 19.6 mm
